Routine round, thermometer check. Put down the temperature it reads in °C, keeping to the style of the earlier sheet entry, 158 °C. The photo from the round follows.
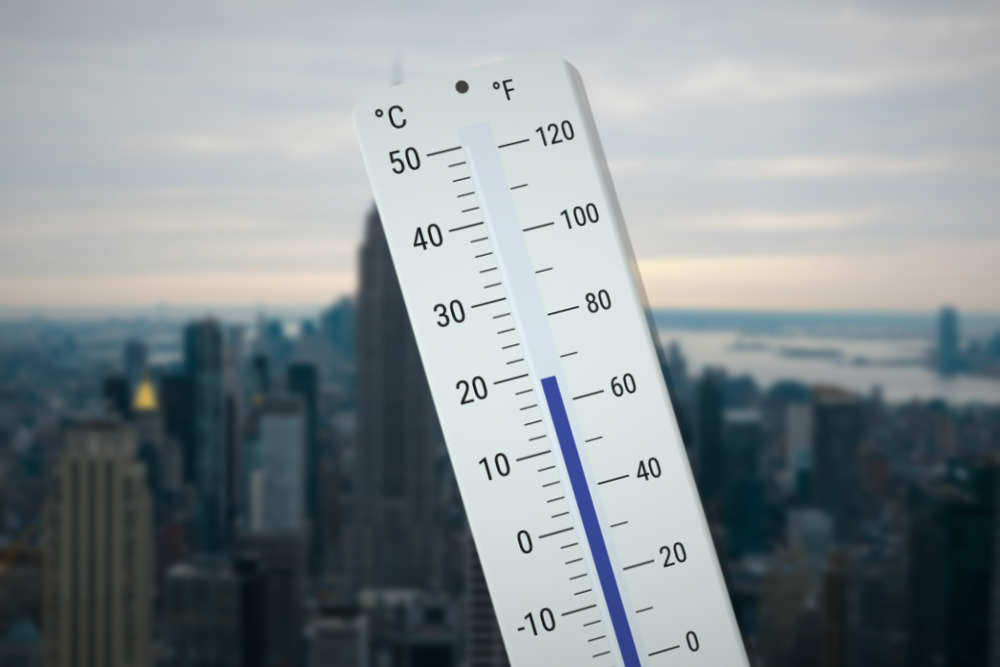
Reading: 19 °C
